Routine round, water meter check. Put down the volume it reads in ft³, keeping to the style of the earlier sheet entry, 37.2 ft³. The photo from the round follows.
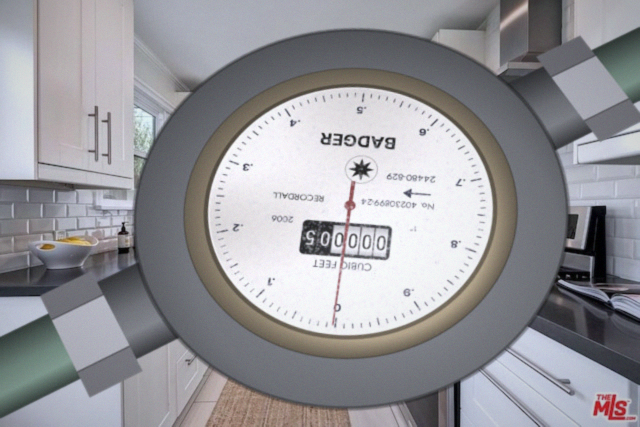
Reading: 5.00 ft³
